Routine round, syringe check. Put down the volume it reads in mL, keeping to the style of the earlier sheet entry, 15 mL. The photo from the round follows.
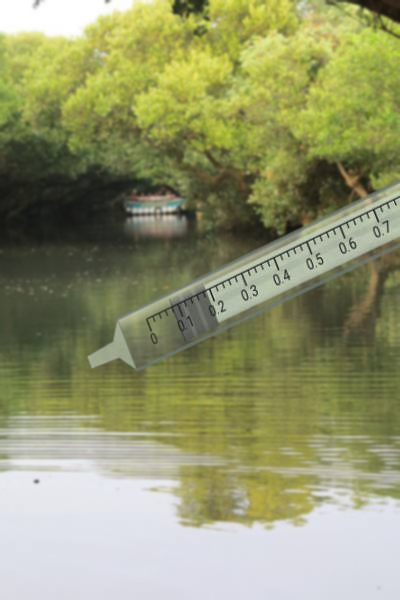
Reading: 0.08 mL
